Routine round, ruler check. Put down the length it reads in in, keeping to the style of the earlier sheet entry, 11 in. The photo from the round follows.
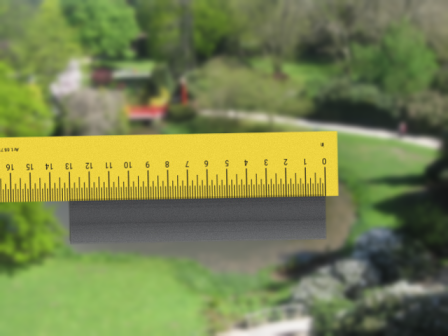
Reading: 13 in
